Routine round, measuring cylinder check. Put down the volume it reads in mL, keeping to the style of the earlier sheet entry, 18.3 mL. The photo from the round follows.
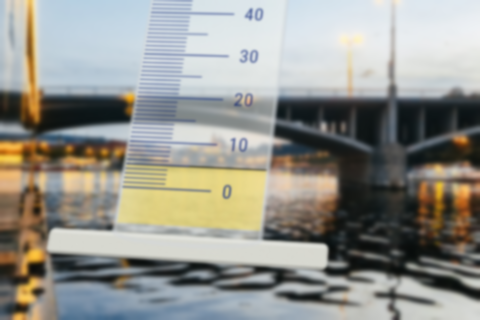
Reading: 5 mL
